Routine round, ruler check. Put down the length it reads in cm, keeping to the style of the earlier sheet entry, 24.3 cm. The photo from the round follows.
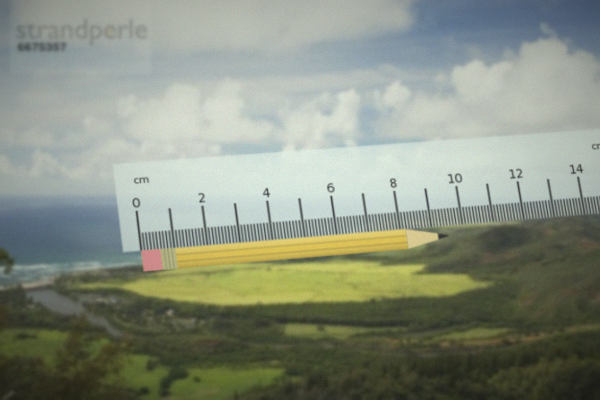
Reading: 9.5 cm
